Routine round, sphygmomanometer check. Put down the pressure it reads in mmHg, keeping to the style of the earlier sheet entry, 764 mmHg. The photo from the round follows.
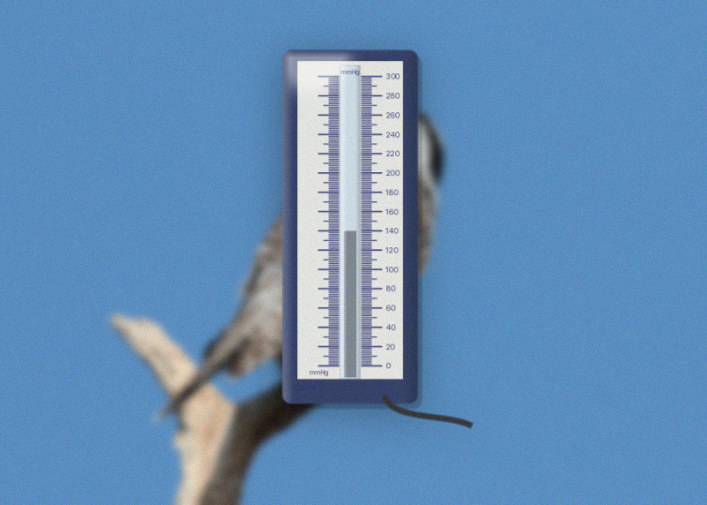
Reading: 140 mmHg
